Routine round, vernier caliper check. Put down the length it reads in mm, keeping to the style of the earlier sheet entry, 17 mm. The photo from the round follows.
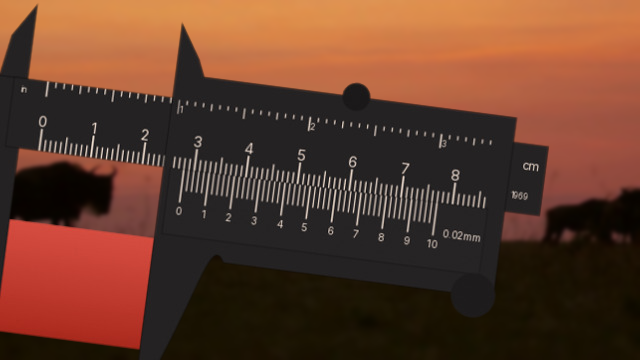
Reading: 28.0 mm
